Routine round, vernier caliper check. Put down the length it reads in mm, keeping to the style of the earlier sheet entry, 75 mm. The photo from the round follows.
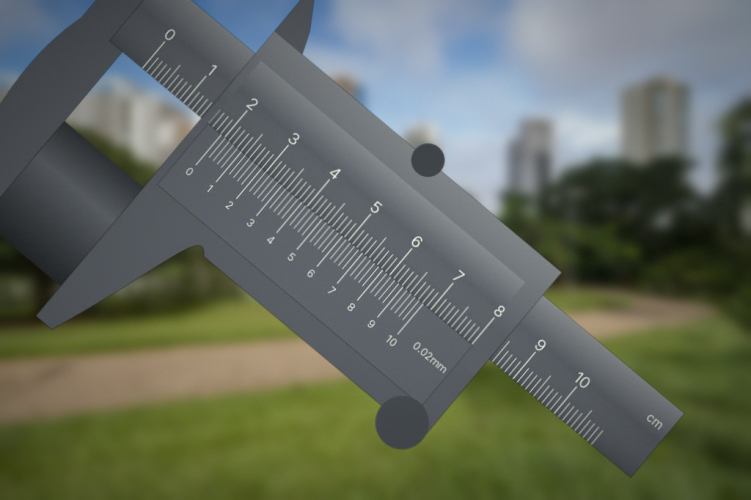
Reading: 19.2 mm
